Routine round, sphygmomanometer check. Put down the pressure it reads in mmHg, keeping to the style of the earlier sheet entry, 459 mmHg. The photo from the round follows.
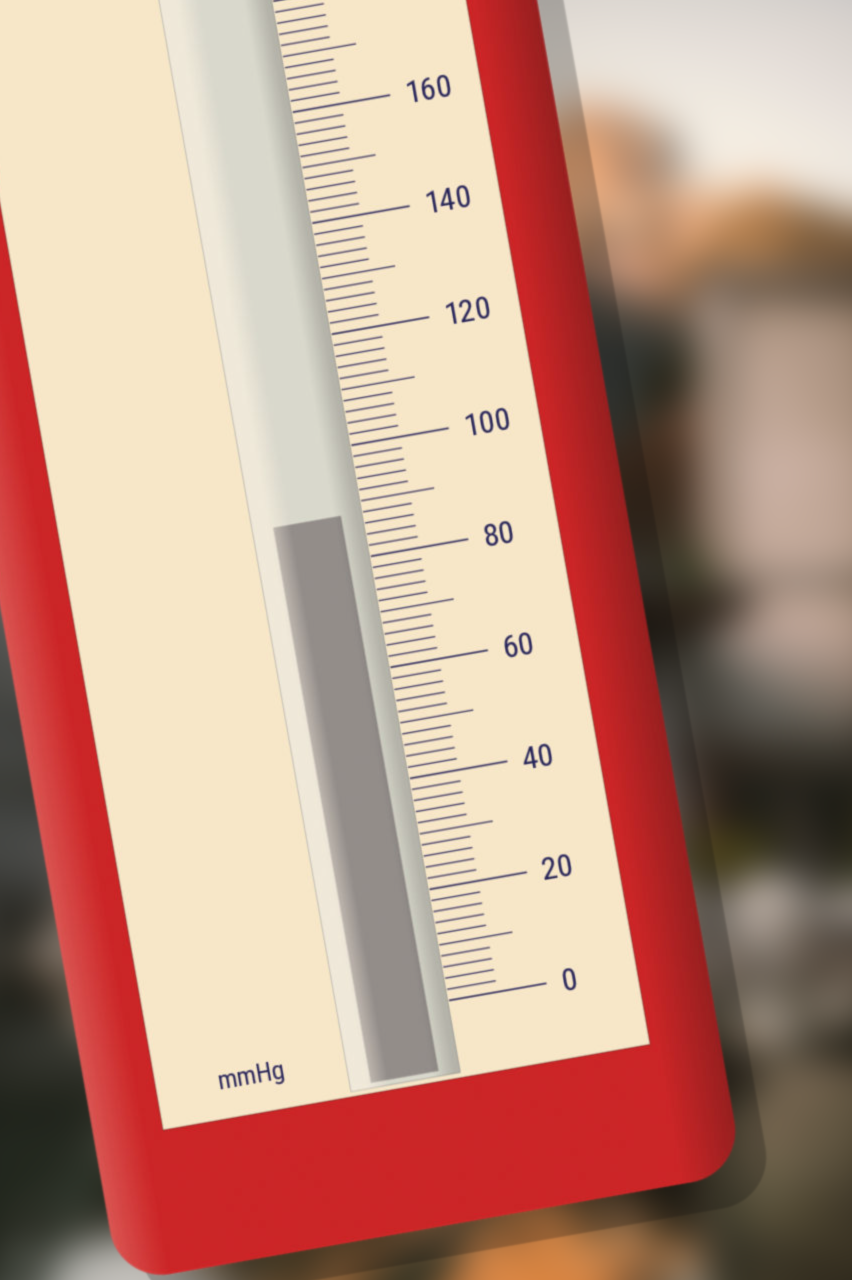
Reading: 88 mmHg
